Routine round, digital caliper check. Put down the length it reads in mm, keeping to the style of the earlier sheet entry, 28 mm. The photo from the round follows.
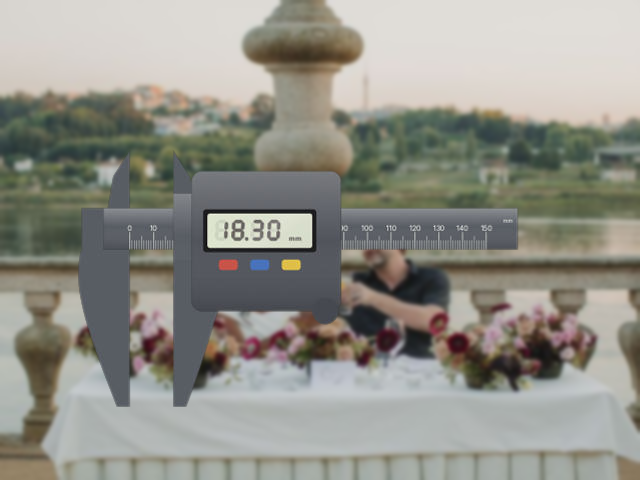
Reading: 18.30 mm
